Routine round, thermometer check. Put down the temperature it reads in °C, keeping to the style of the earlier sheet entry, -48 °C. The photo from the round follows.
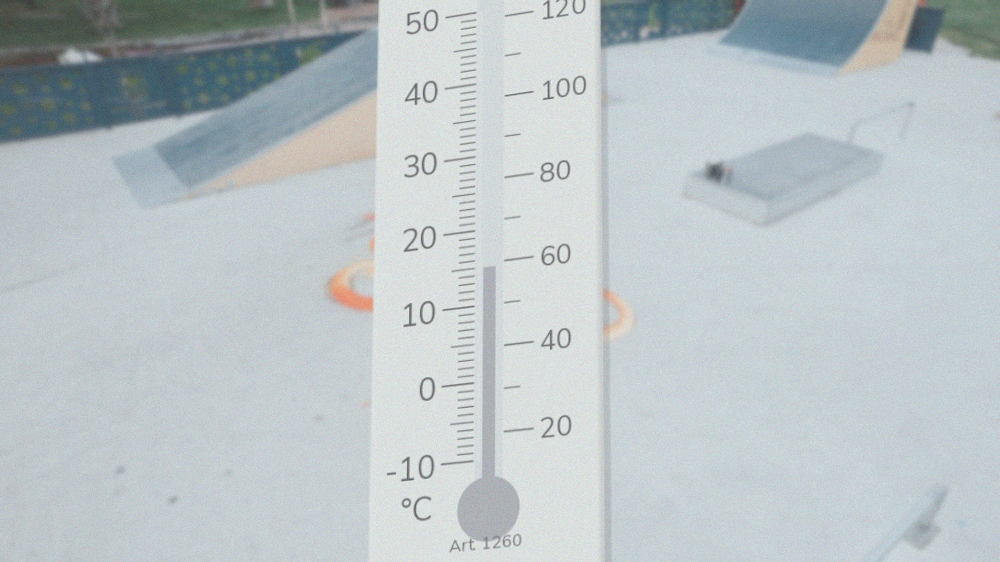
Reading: 15 °C
